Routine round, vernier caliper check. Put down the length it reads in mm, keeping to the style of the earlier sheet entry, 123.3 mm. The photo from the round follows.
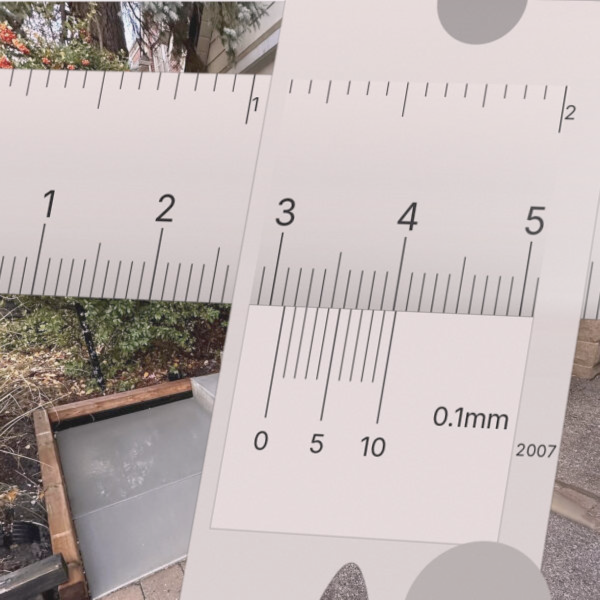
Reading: 31.2 mm
